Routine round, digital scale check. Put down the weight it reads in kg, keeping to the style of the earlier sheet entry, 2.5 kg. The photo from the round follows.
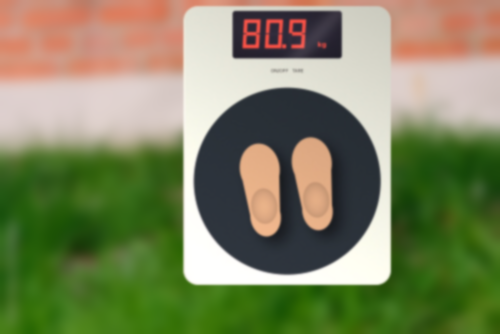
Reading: 80.9 kg
